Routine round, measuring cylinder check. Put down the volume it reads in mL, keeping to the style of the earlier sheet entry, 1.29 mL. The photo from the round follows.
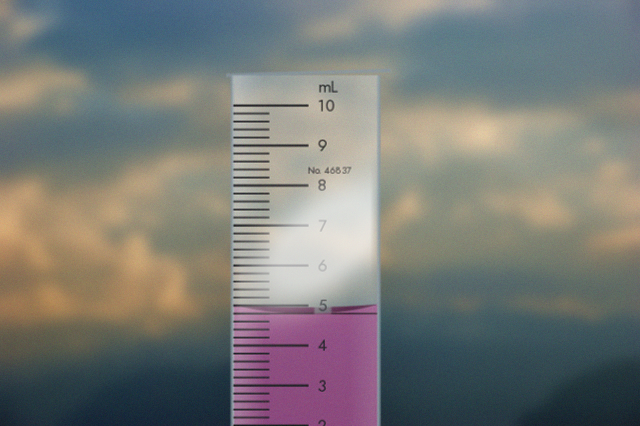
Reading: 4.8 mL
